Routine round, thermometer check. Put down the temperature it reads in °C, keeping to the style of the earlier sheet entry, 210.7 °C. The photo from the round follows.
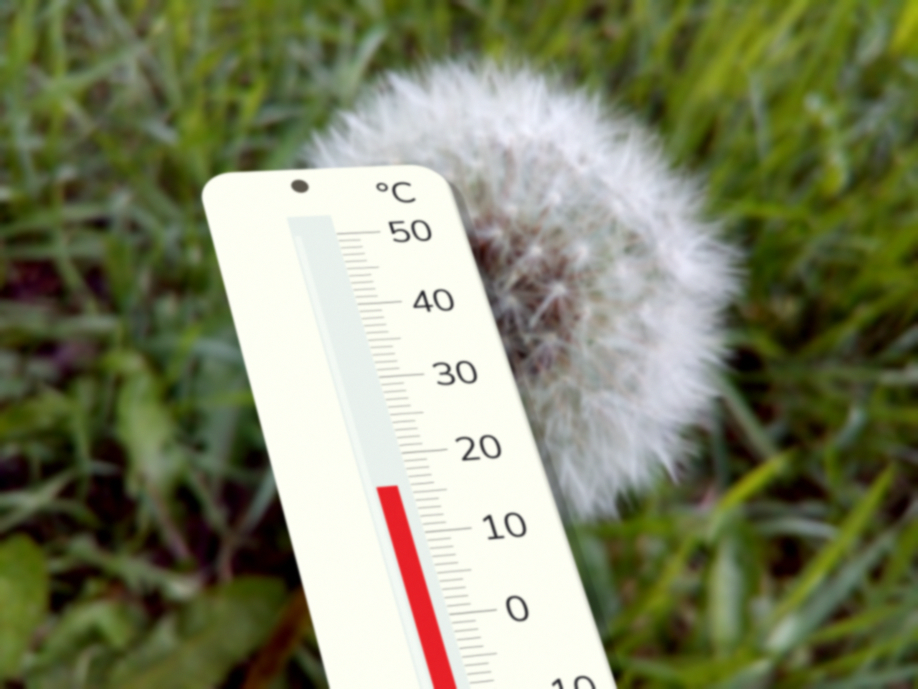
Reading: 16 °C
